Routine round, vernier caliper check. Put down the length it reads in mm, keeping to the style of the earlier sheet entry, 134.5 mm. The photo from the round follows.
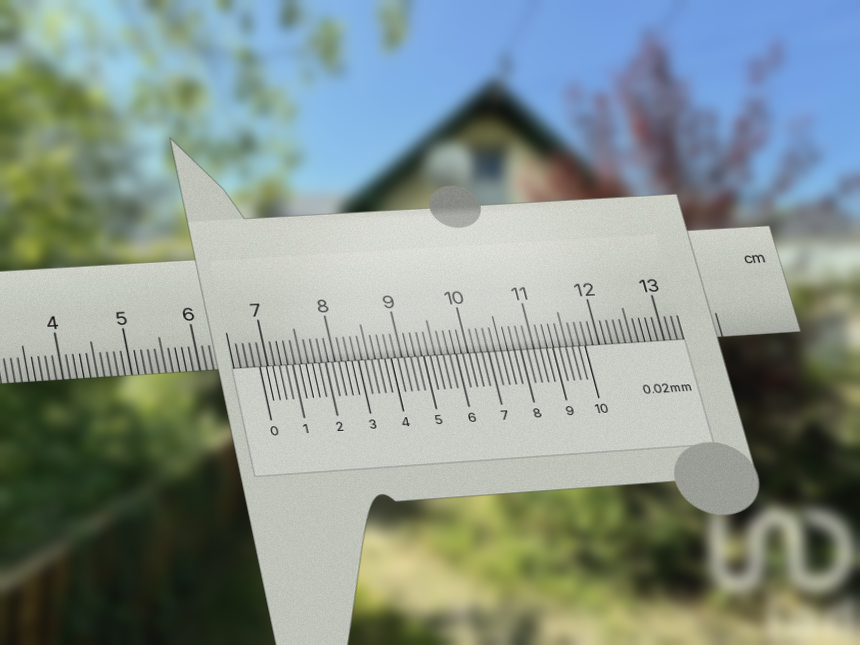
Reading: 68.8 mm
